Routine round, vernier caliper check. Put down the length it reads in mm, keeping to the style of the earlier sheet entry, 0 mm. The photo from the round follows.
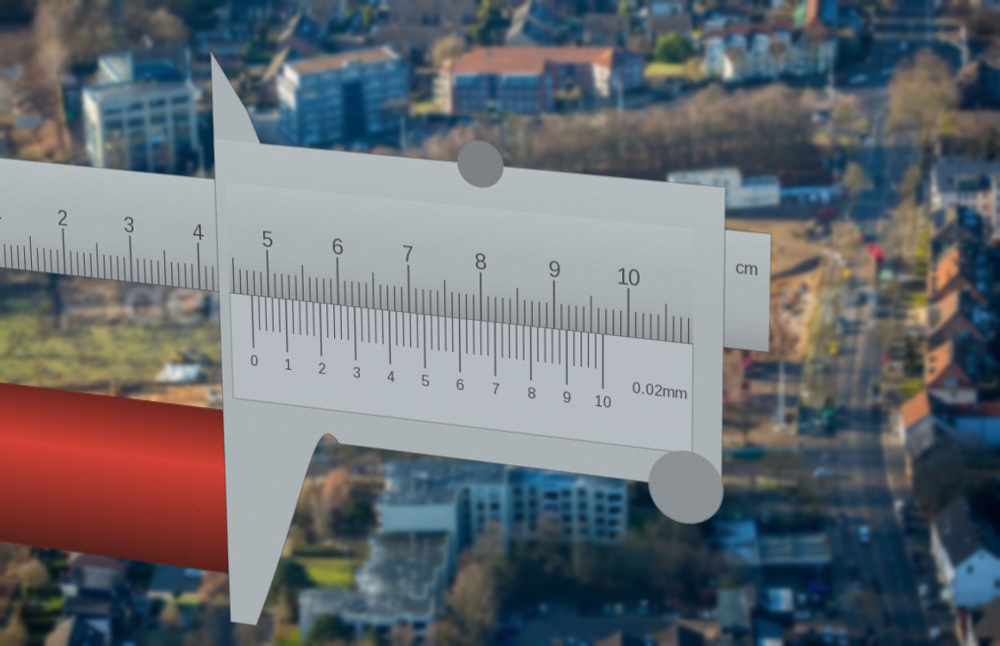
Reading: 47.6 mm
